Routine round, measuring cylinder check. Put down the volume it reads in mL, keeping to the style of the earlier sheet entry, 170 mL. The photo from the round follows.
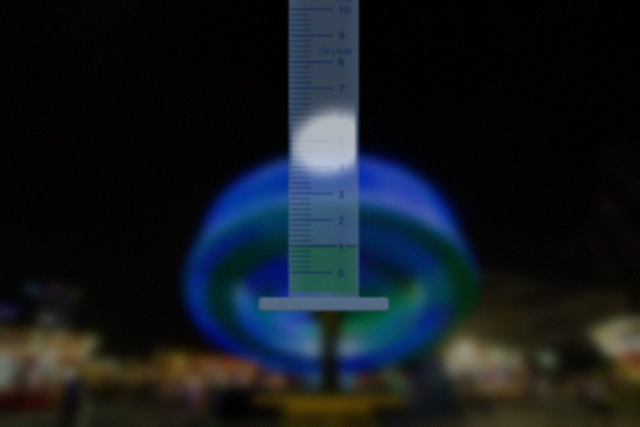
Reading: 1 mL
